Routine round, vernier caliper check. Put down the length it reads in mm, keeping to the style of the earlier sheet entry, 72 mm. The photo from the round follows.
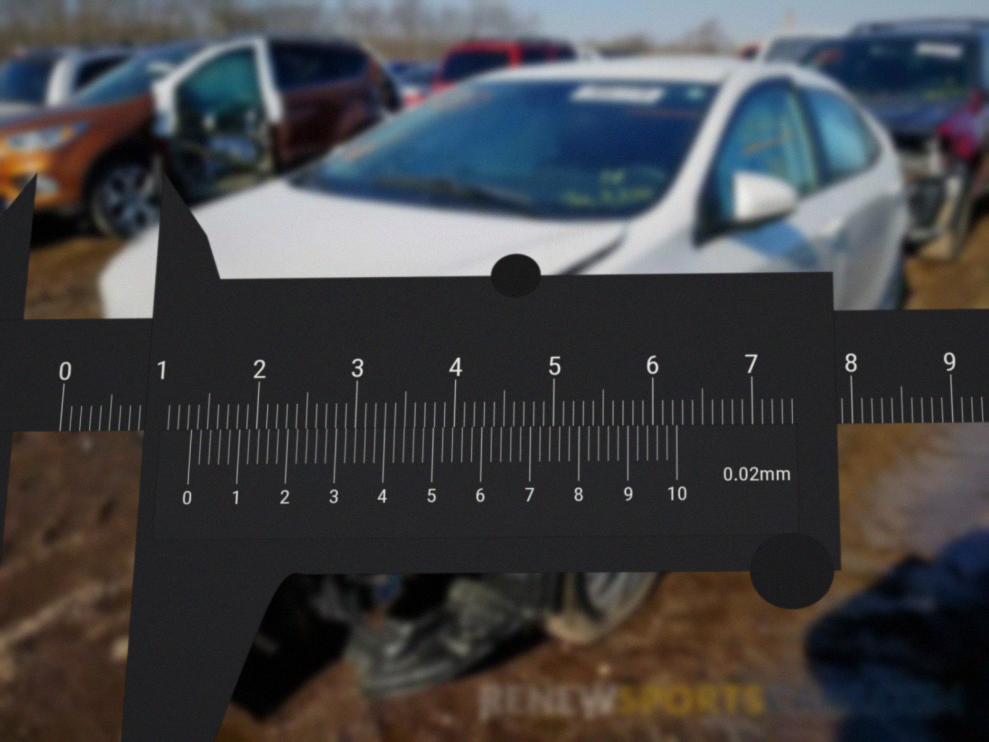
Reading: 13.4 mm
